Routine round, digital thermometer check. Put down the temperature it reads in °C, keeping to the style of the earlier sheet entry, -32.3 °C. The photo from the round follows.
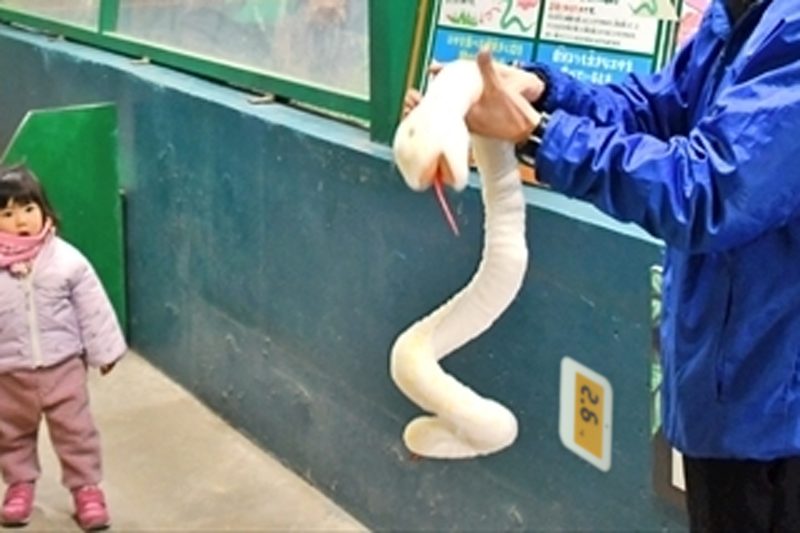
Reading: 2.6 °C
